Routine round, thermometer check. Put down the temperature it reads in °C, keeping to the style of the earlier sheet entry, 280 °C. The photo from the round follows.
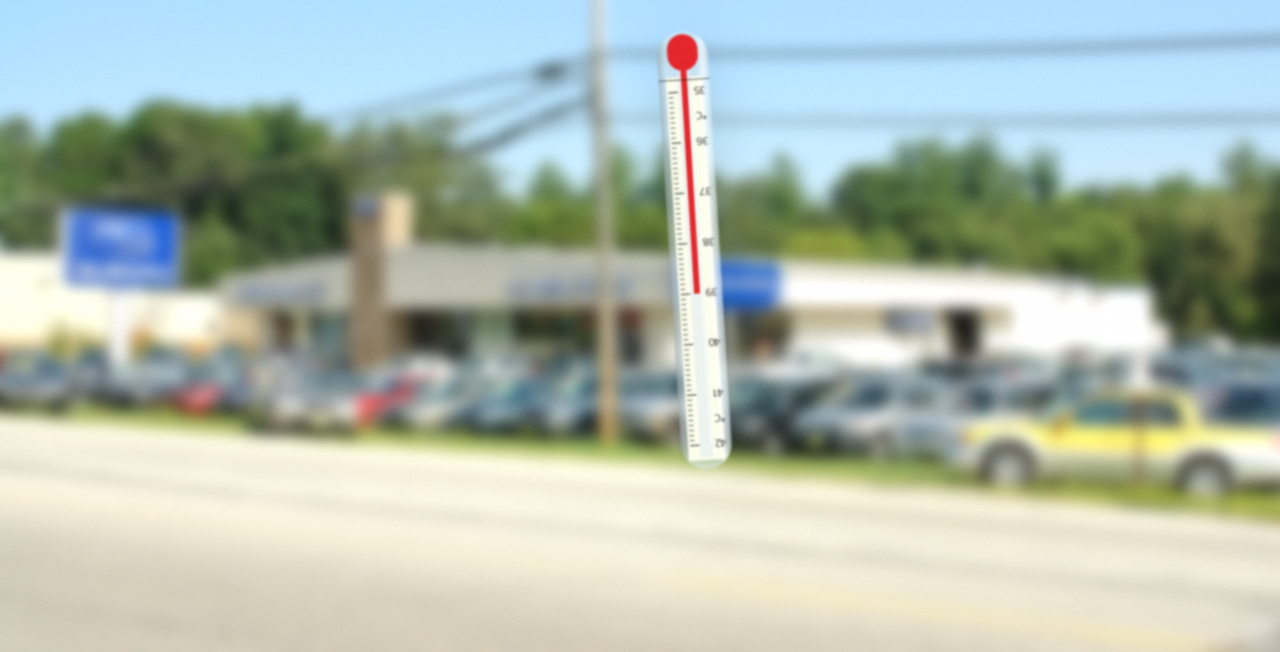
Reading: 39 °C
